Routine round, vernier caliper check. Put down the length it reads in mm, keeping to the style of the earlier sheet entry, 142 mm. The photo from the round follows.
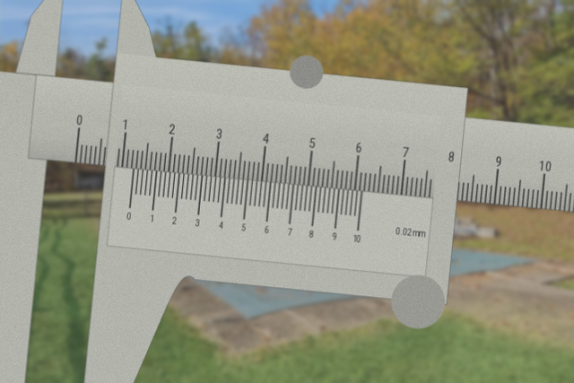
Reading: 12.5 mm
